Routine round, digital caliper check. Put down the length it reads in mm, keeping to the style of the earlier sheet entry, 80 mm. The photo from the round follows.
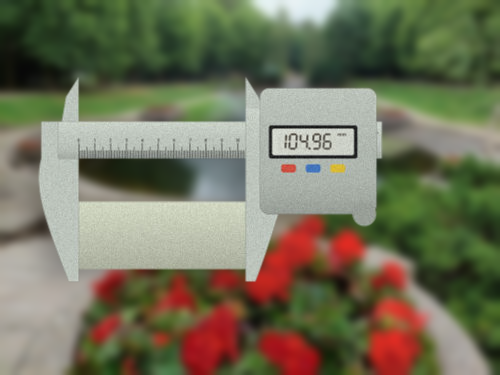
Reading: 104.96 mm
